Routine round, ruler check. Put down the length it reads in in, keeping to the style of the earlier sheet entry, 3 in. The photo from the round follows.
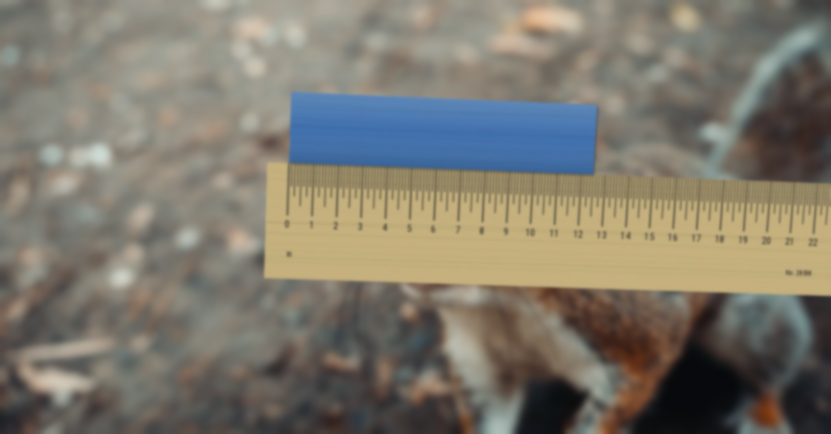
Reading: 12.5 in
